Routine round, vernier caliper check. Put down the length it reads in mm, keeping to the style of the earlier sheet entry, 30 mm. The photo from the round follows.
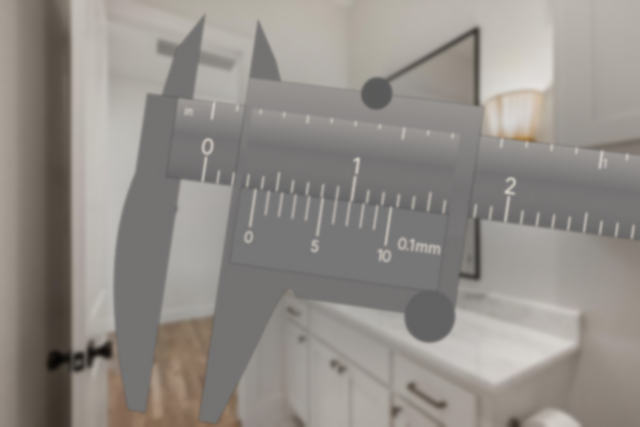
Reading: 3.6 mm
